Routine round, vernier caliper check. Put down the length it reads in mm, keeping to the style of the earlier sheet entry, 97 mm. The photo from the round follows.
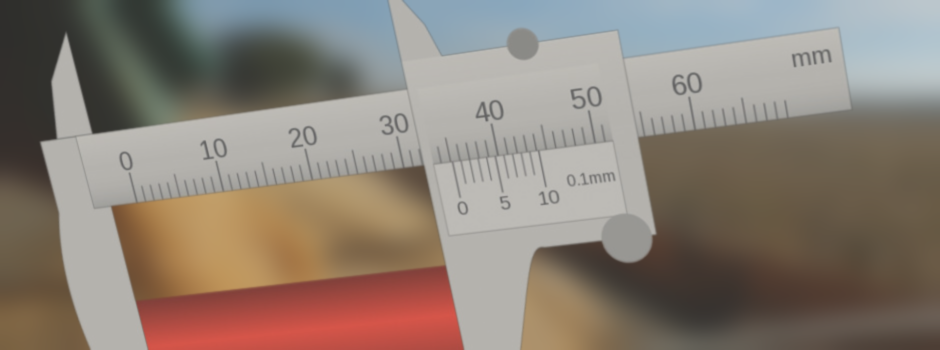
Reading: 35.2 mm
